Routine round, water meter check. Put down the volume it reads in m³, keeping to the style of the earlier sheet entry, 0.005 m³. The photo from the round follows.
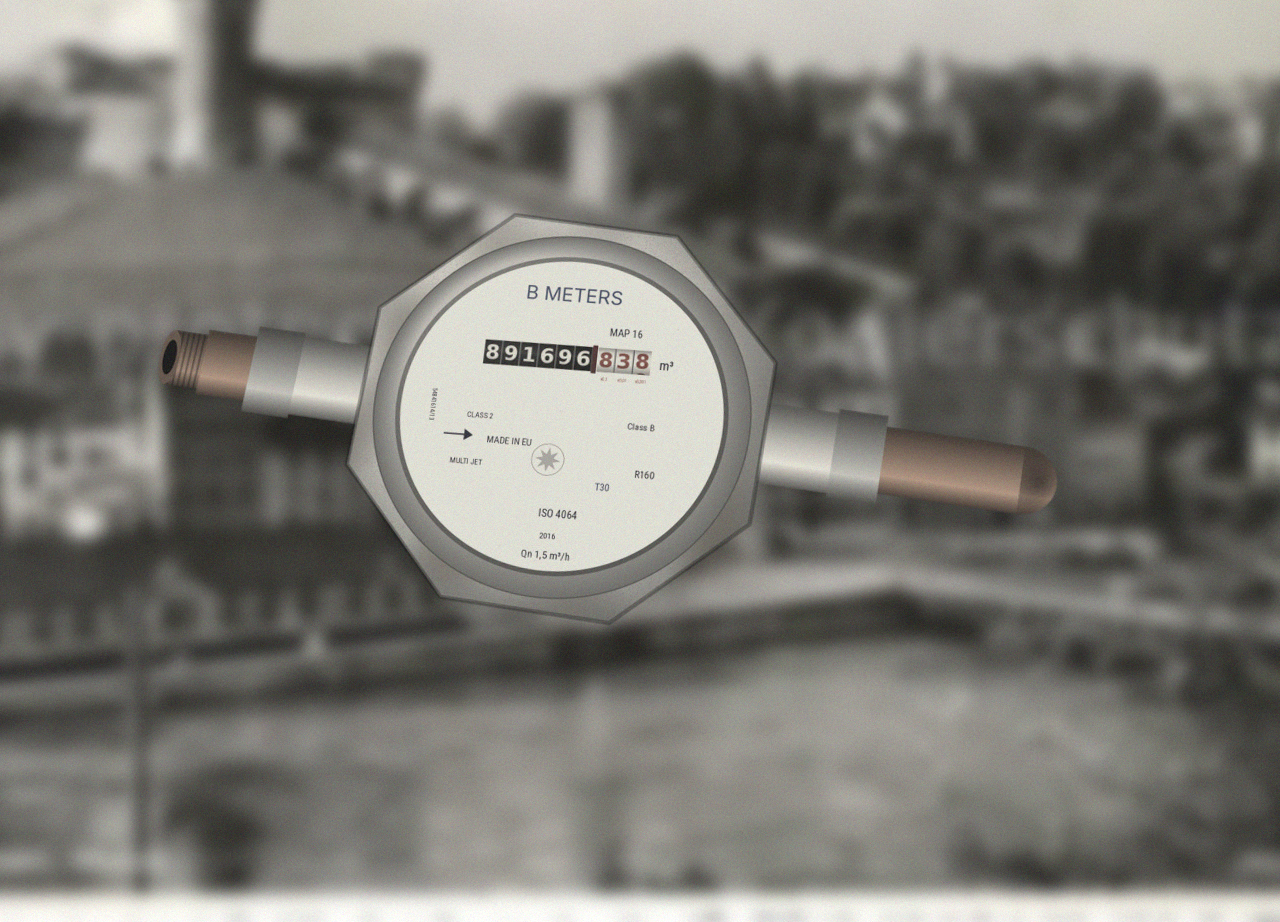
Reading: 891696.838 m³
